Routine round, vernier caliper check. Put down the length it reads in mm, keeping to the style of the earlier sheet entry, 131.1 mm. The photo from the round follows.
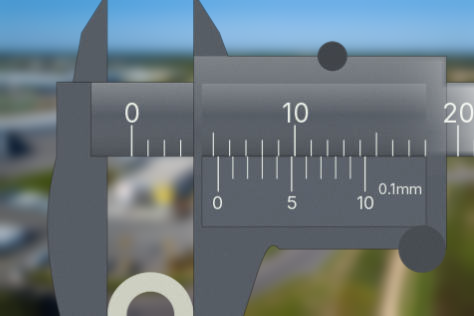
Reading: 5.3 mm
